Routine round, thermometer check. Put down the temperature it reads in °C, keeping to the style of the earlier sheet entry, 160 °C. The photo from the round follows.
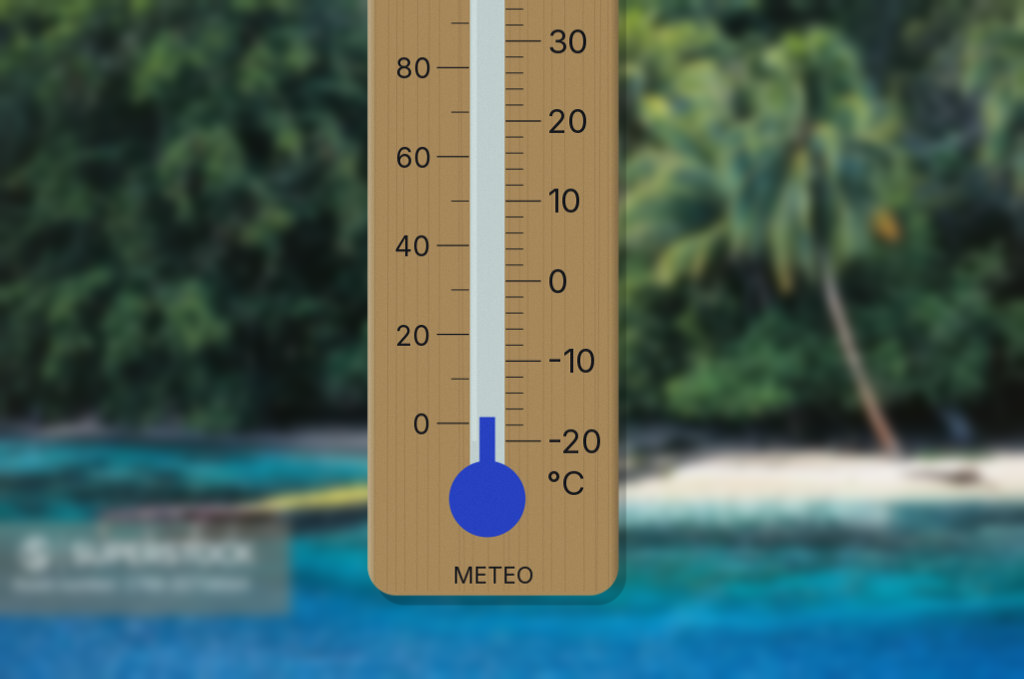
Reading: -17 °C
